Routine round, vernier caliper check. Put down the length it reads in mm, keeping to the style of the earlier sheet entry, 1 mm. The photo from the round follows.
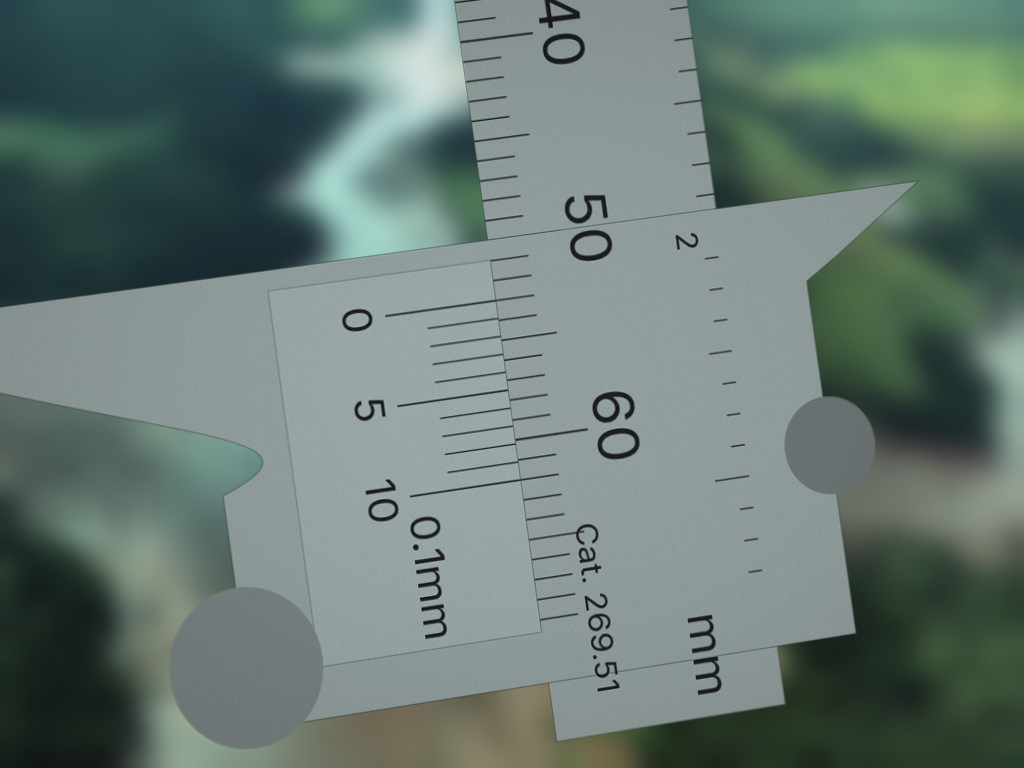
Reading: 53.0 mm
